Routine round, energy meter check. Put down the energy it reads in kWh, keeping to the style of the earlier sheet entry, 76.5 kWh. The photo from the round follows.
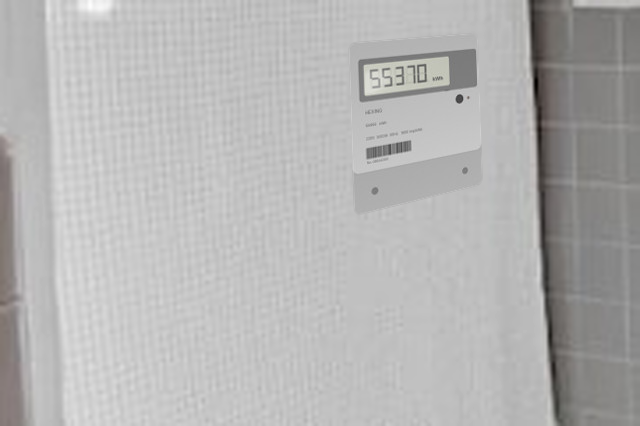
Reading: 55370 kWh
